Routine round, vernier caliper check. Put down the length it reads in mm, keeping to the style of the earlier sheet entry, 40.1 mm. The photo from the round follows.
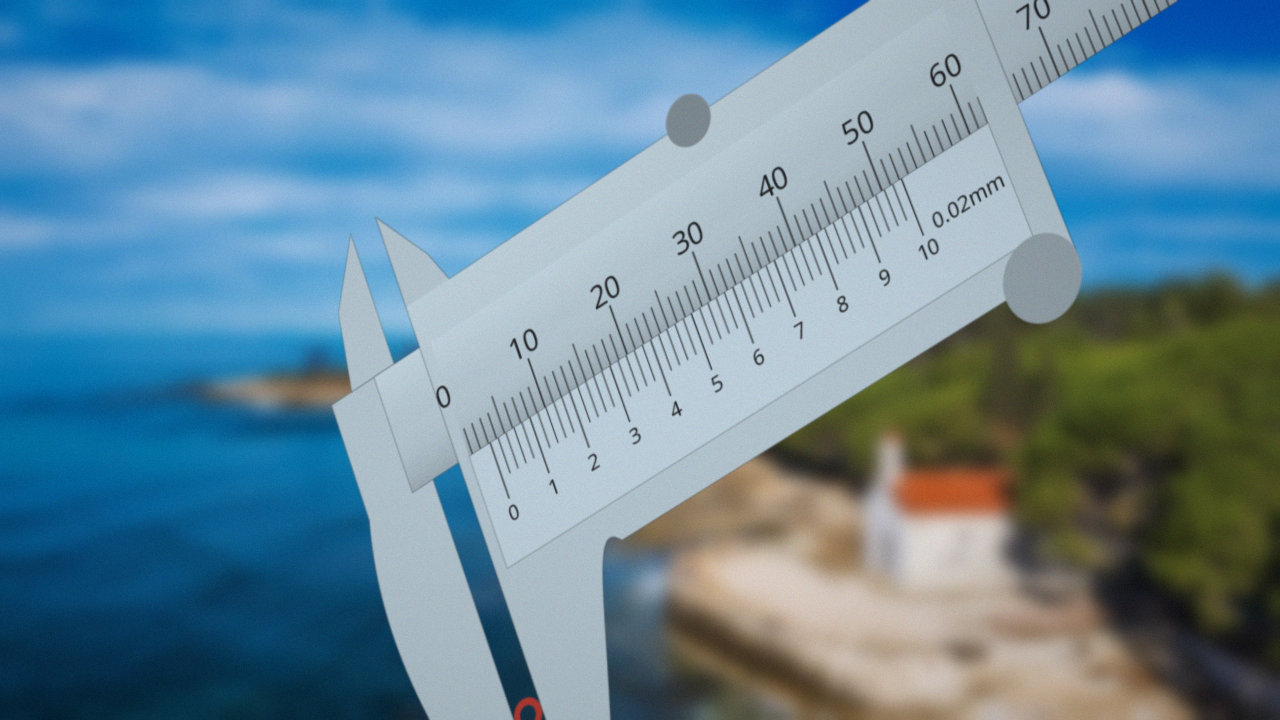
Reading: 3.2 mm
